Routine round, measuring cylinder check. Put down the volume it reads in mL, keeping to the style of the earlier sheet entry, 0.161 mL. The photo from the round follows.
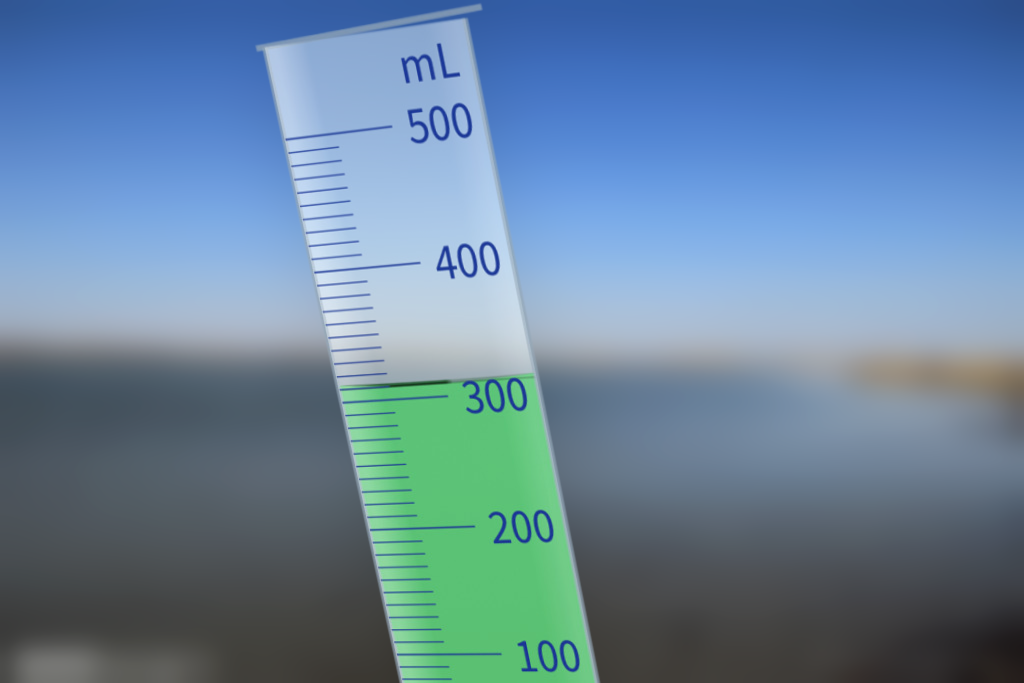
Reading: 310 mL
